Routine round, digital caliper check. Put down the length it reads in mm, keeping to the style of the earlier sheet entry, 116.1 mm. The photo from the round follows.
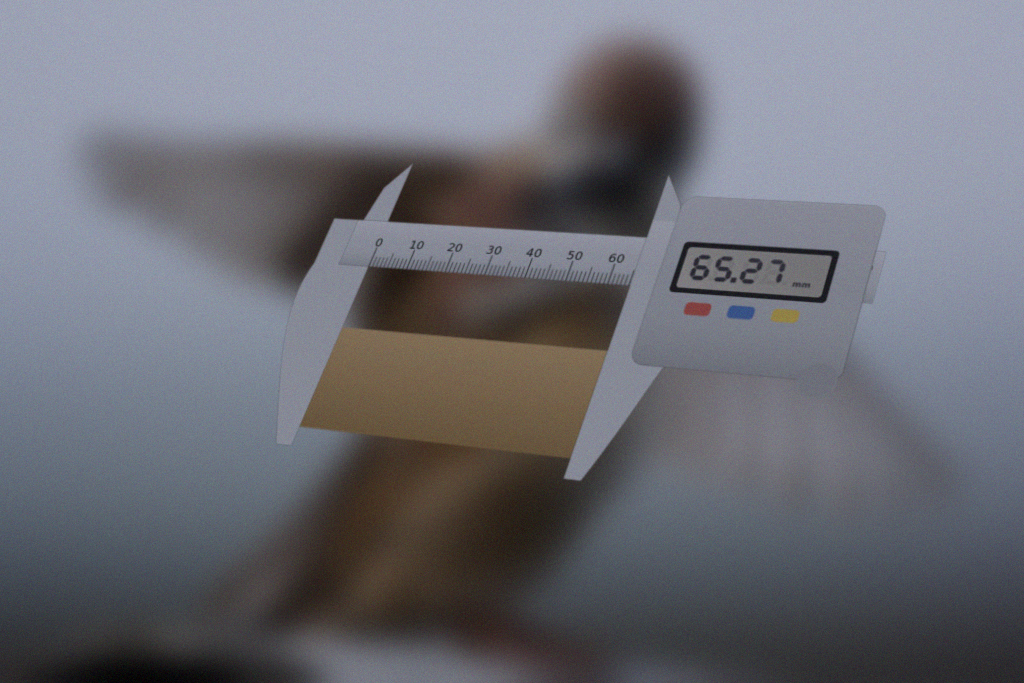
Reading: 65.27 mm
